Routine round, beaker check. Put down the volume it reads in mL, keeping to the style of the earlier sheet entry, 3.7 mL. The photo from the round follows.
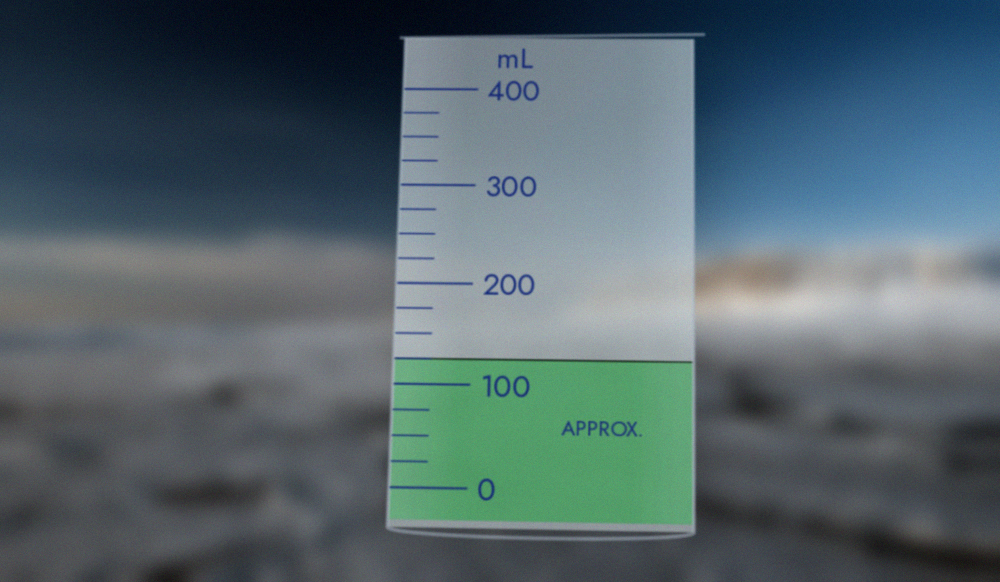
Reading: 125 mL
